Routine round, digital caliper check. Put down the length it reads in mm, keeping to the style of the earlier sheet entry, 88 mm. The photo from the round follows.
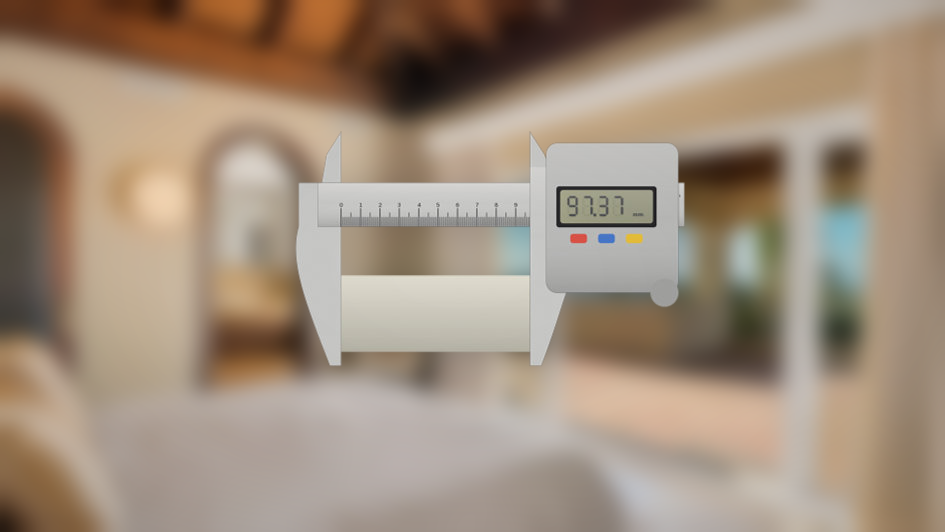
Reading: 97.37 mm
